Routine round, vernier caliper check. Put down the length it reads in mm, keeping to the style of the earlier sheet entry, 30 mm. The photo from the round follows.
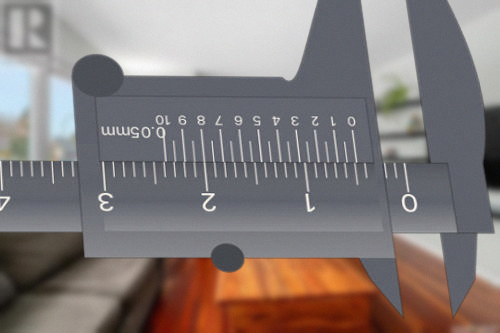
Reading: 4.8 mm
